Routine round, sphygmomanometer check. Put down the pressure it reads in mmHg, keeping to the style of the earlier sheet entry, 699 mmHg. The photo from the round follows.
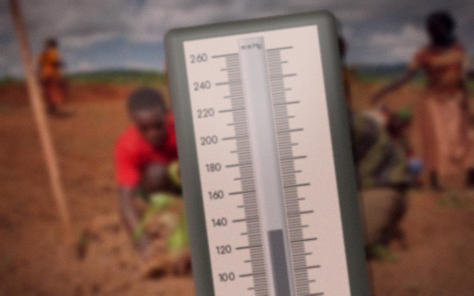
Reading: 130 mmHg
